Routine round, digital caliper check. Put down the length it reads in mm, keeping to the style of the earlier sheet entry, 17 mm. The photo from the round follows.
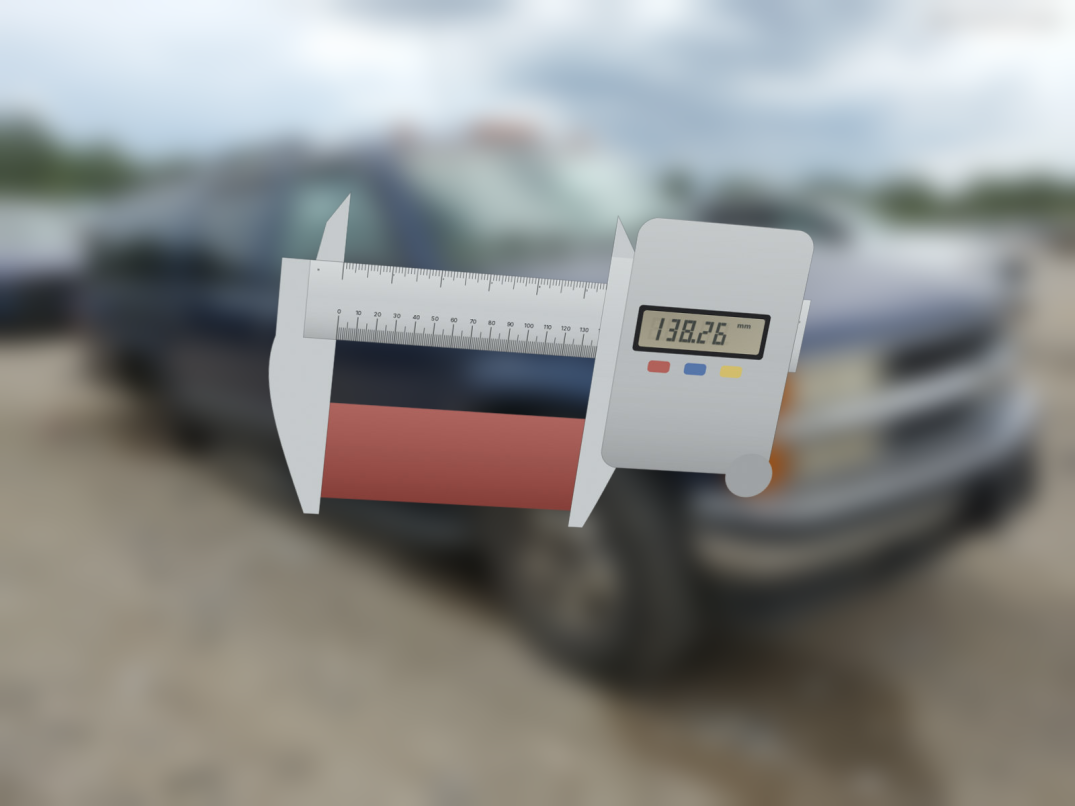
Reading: 138.26 mm
